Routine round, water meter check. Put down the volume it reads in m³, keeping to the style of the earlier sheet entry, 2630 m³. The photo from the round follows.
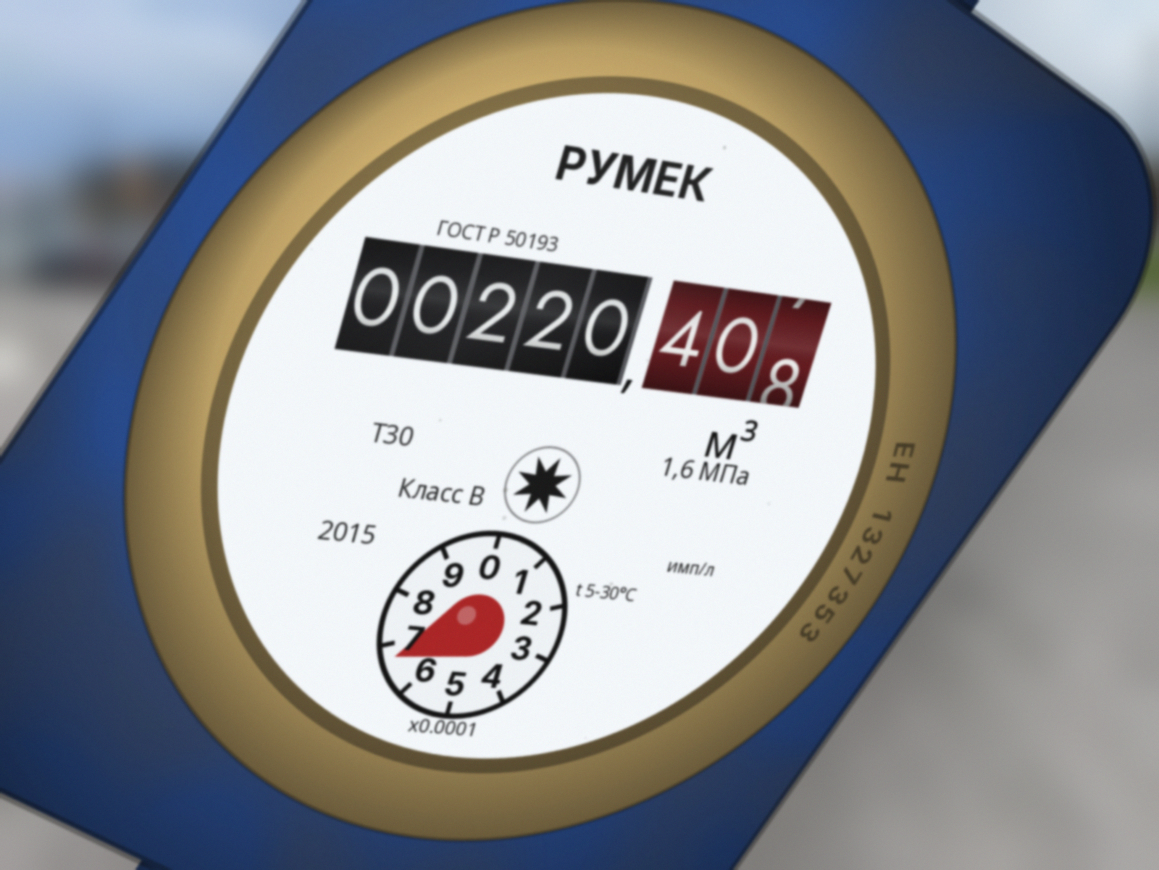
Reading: 220.4076 m³
